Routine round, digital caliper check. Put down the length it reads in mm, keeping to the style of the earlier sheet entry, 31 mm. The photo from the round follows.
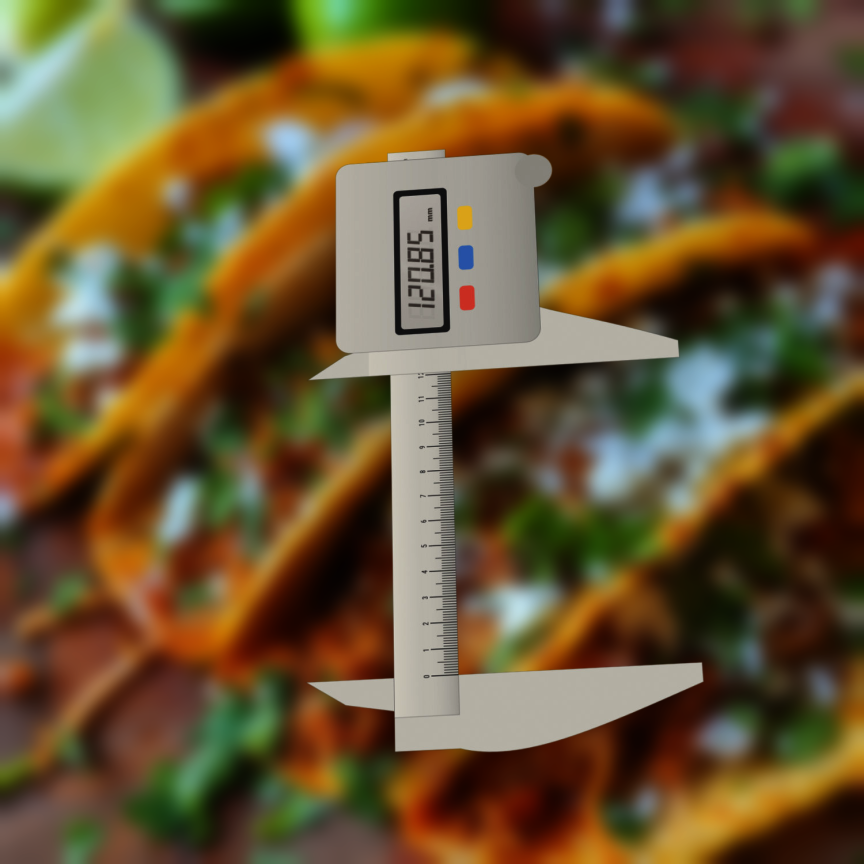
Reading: 120.85 mm
